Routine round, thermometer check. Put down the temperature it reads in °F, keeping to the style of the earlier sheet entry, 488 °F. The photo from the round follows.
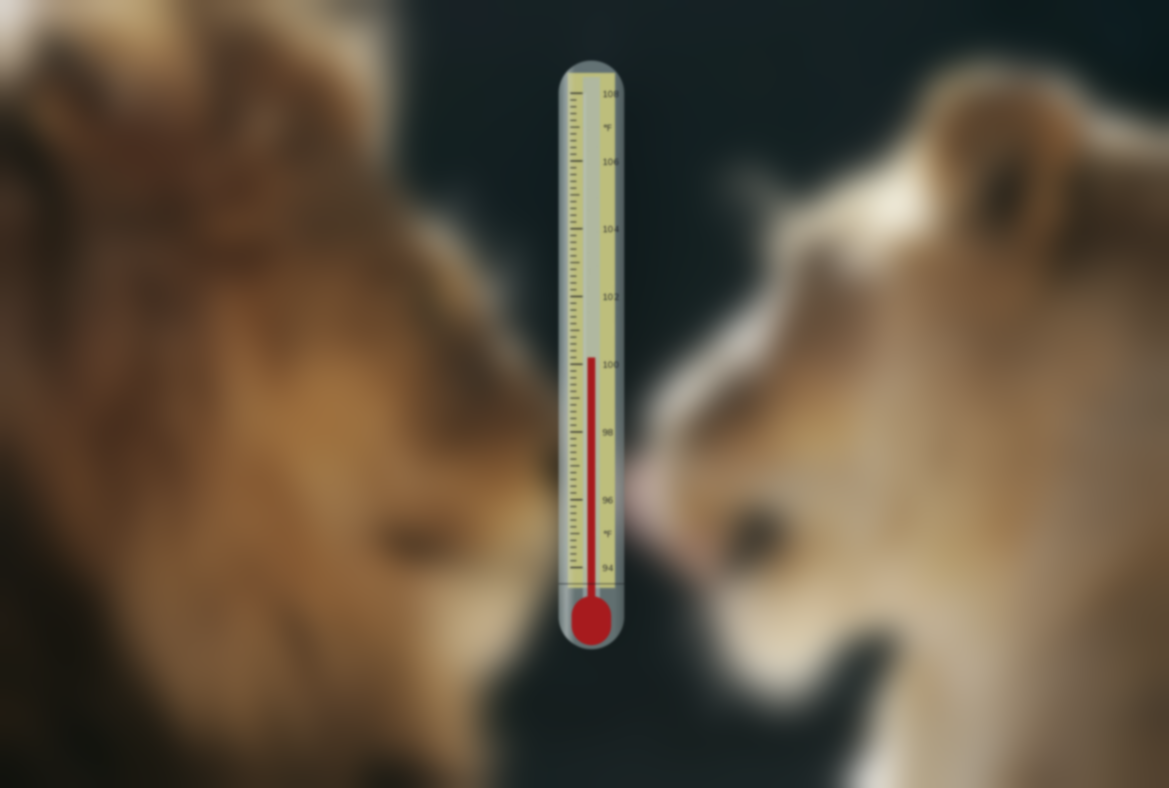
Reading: 100.2 °F
